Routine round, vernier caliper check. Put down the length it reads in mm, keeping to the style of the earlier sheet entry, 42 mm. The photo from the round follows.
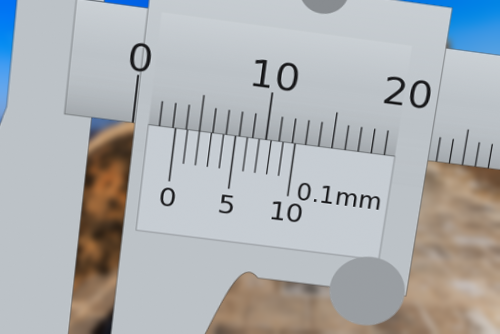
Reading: 3.2 mm
